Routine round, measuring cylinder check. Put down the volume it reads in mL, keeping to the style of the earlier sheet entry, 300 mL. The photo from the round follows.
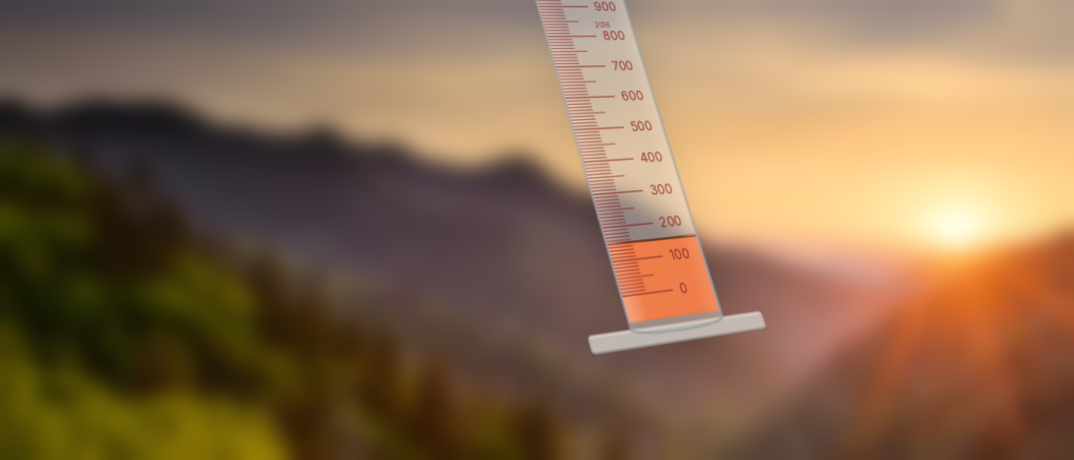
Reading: 150 mL
